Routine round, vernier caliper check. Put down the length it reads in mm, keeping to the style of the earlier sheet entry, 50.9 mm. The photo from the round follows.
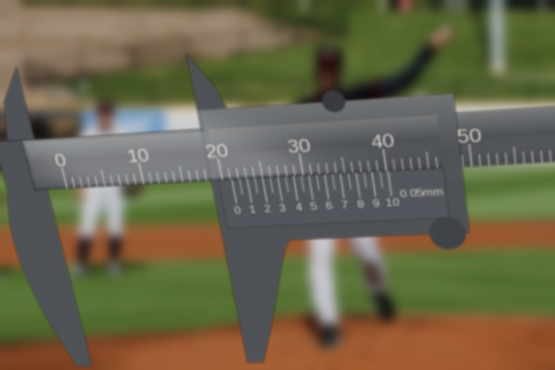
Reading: 21.2 mm
